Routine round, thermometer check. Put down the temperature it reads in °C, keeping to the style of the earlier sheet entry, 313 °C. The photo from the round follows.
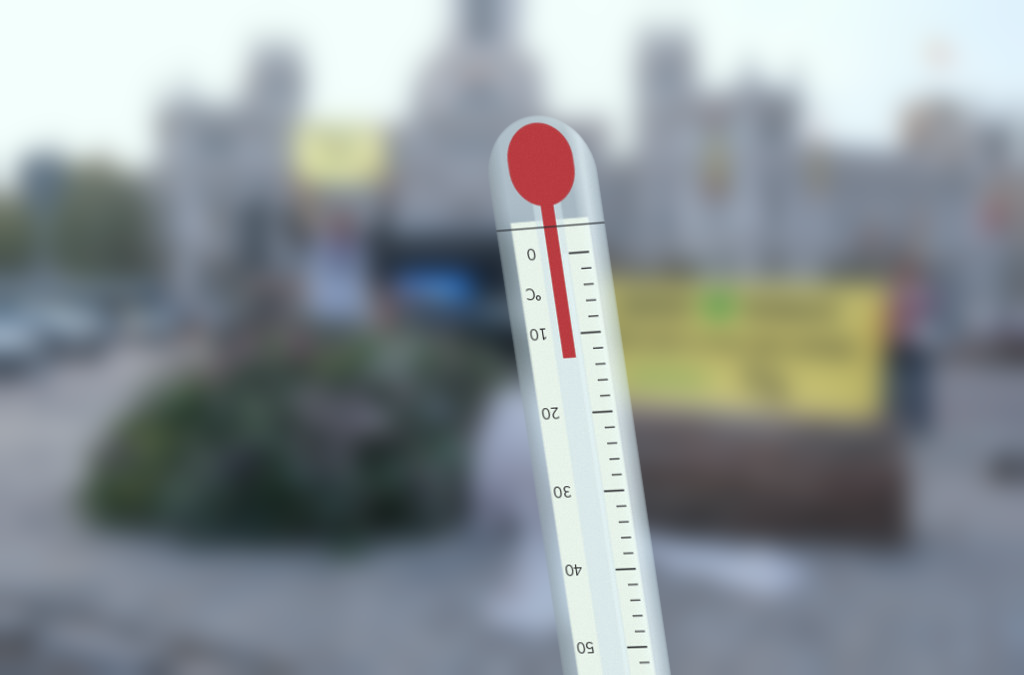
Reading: 13 °C
